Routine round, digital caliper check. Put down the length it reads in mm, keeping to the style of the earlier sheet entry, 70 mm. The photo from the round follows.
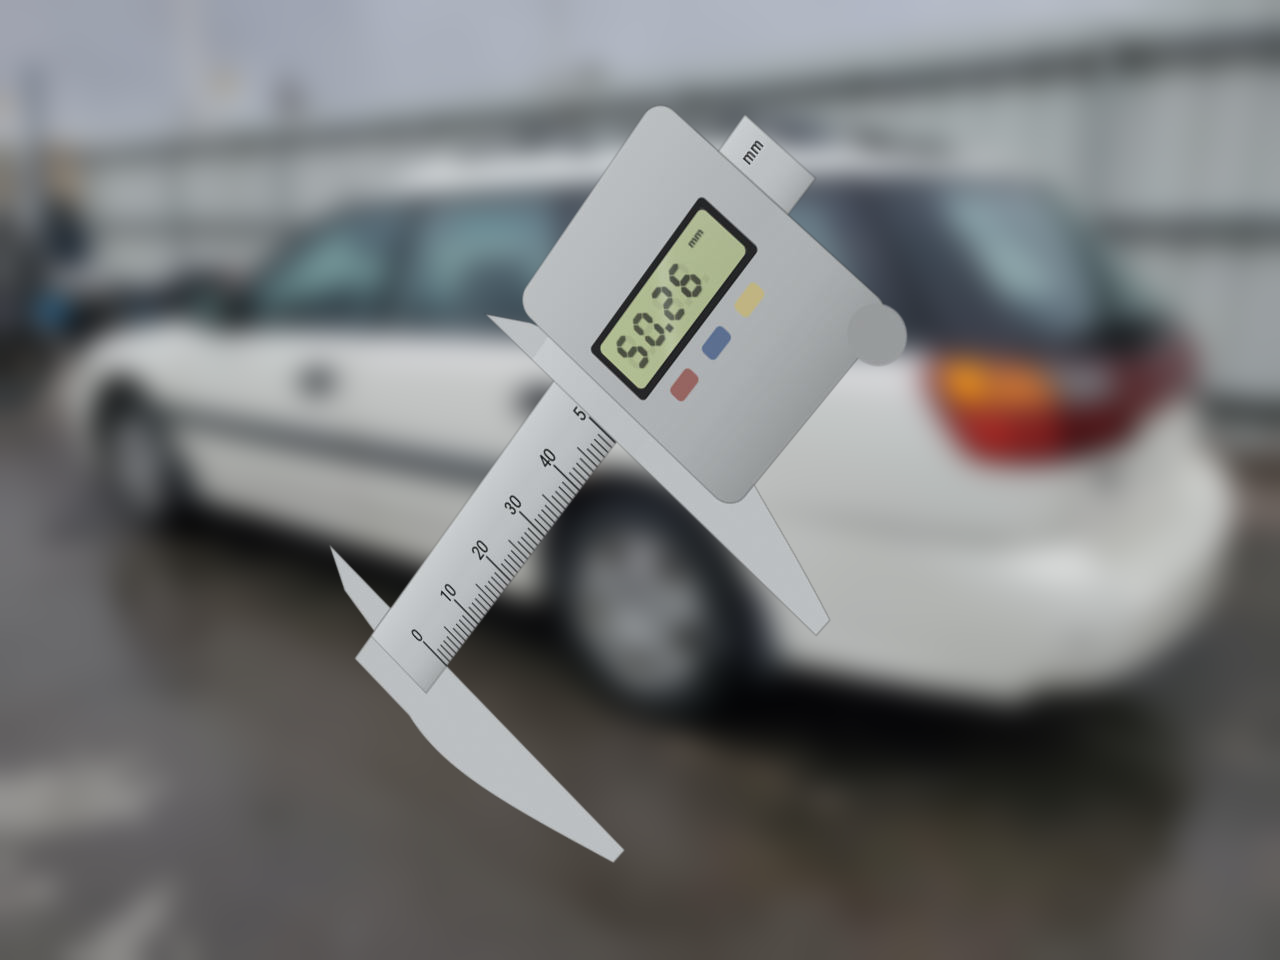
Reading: 50.26 mm
